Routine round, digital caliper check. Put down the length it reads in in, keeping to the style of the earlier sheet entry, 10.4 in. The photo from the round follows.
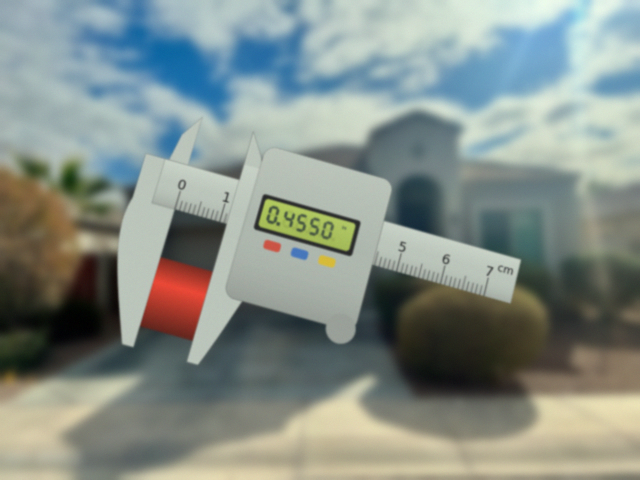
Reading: 0.4550 in
